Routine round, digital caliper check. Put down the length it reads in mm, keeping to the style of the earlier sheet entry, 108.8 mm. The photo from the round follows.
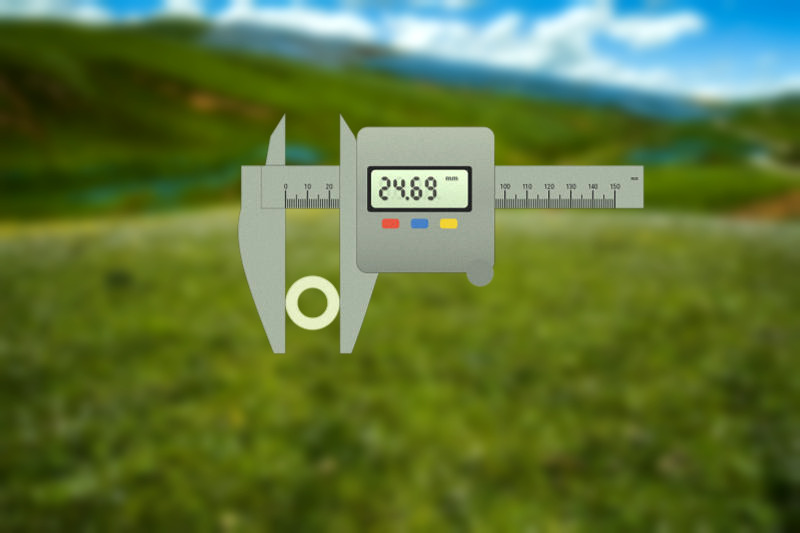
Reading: 24.69 mm
